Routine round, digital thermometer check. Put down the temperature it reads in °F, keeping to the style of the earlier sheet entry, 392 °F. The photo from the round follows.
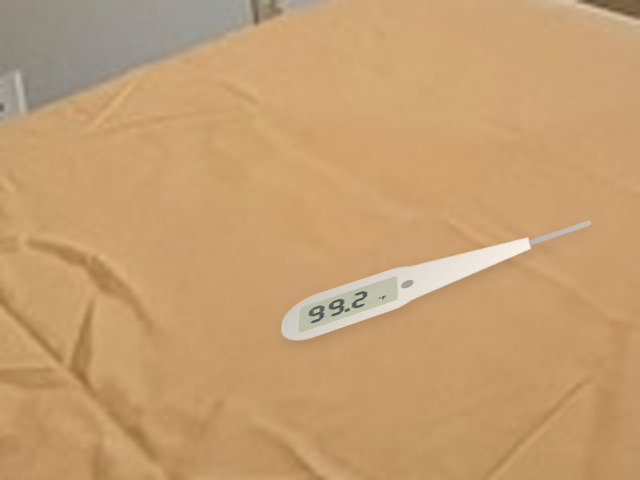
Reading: 99.2 °F
